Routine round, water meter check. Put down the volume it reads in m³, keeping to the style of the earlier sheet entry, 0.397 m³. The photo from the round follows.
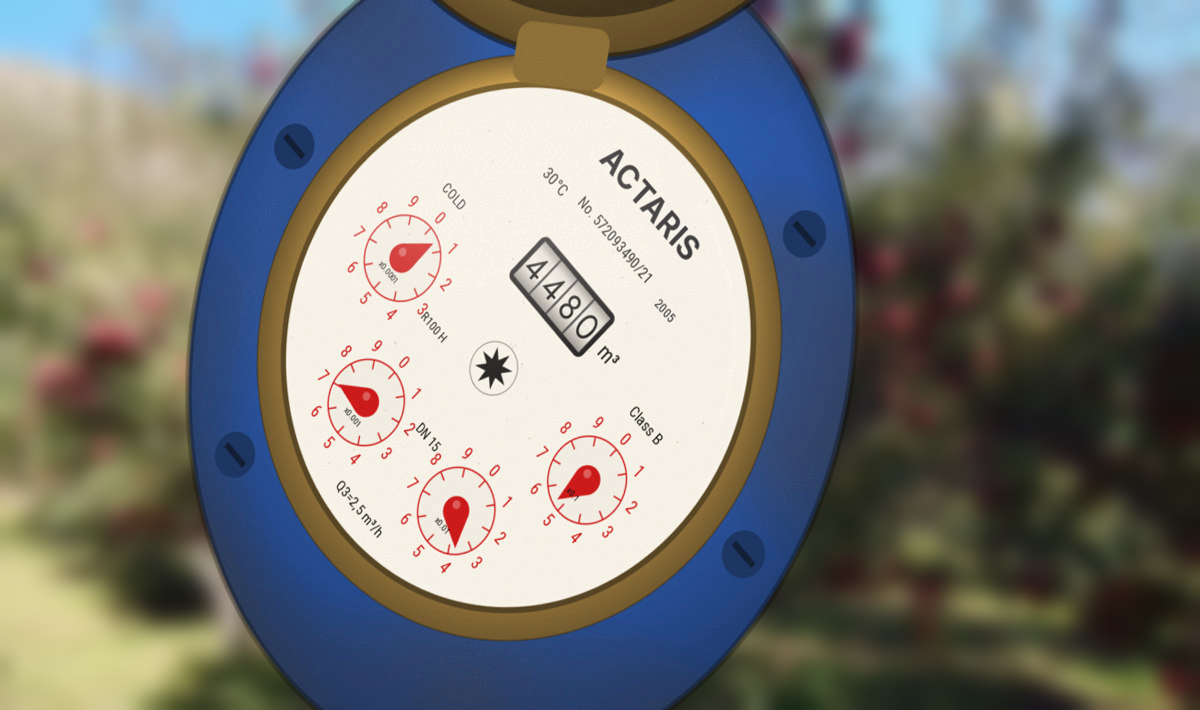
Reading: 4480.5370 m³
